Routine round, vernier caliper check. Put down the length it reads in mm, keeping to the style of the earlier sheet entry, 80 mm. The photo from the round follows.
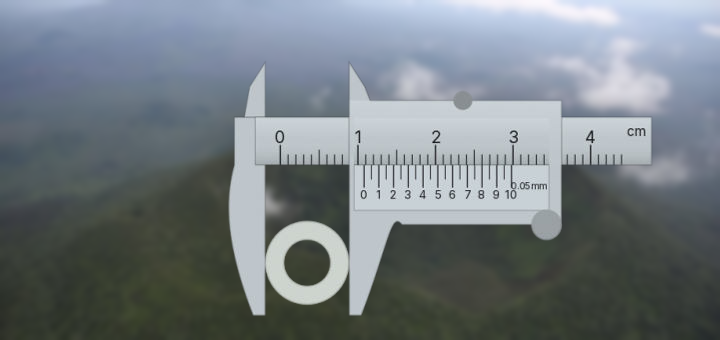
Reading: 10.8 mm
